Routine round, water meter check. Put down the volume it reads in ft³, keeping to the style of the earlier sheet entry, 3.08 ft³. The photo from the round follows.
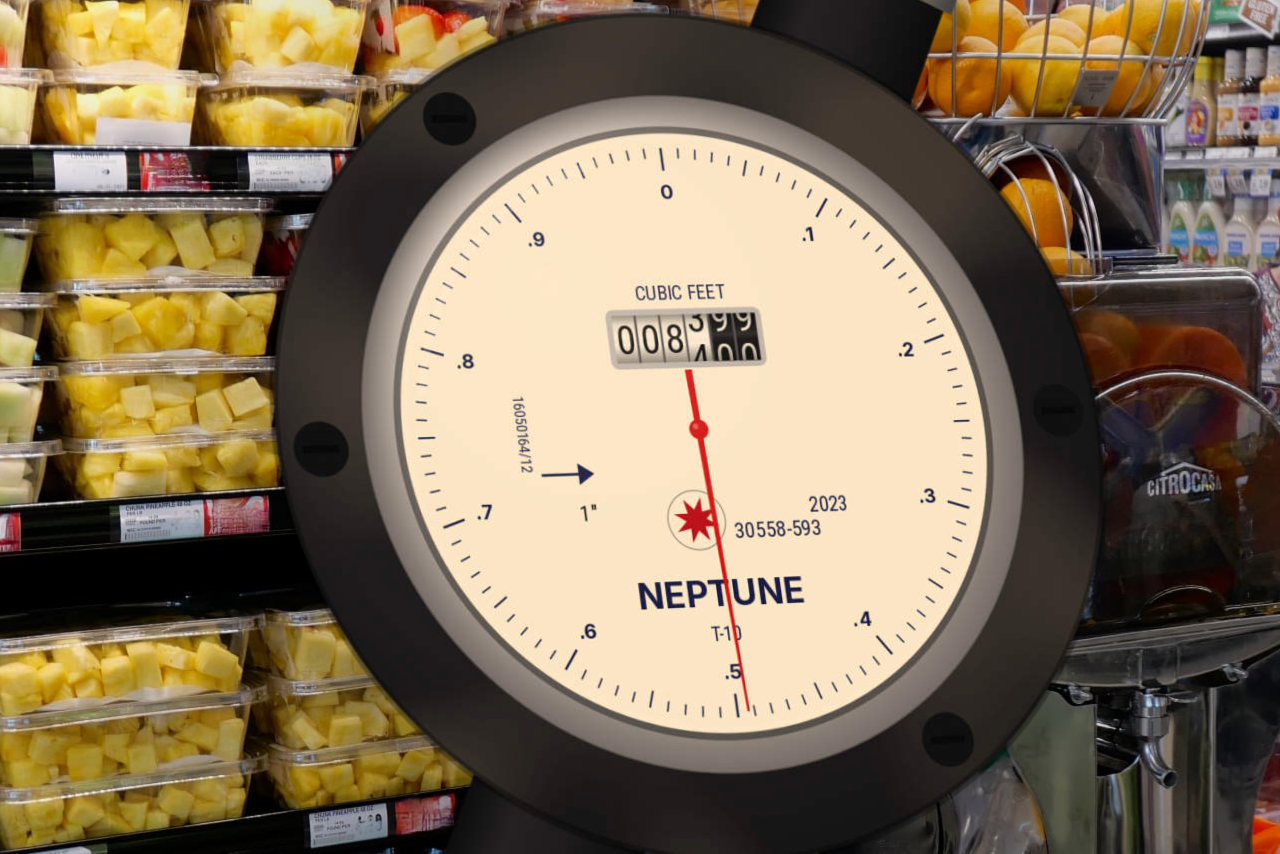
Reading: 8399.49 ft³
